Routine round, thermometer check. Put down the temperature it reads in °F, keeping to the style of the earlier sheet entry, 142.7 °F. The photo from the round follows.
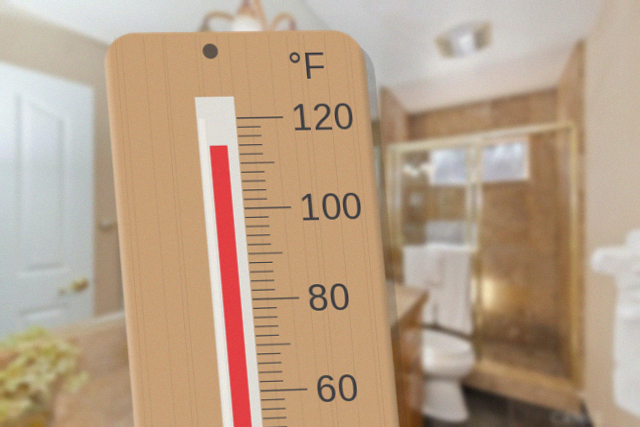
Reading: 114 °F
